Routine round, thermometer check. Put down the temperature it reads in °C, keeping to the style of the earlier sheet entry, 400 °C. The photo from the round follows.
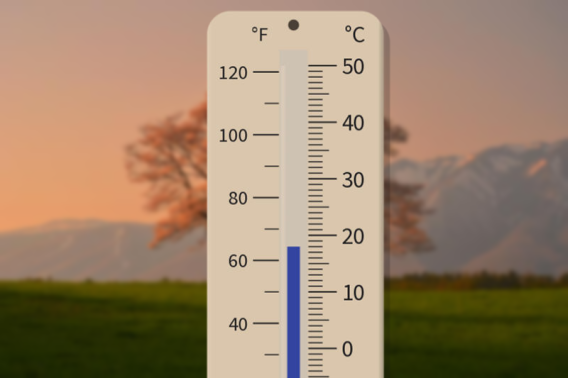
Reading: 18 °C
